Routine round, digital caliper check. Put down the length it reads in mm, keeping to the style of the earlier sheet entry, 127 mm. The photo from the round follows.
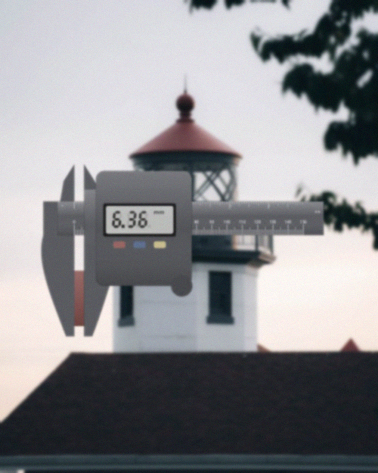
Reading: 6.36 mm
